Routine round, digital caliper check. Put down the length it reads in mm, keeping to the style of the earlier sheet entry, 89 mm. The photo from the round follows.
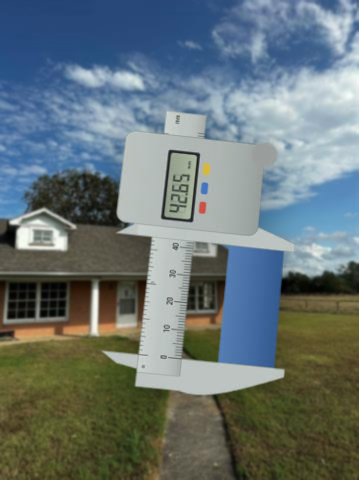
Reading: 42.65 mm
